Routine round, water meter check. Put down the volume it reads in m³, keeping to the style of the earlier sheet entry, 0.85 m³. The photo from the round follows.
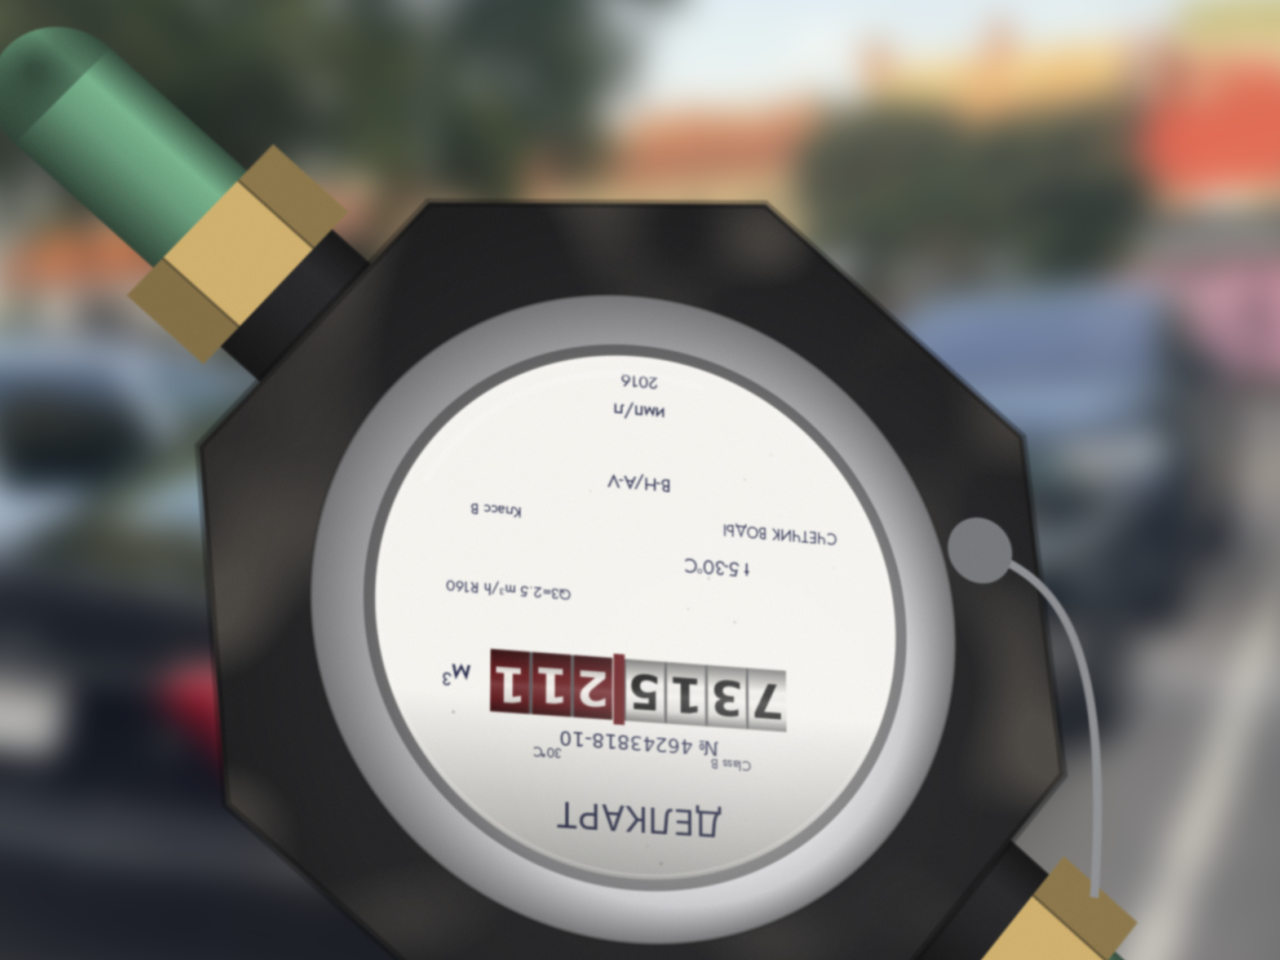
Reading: 7315.211 m³
